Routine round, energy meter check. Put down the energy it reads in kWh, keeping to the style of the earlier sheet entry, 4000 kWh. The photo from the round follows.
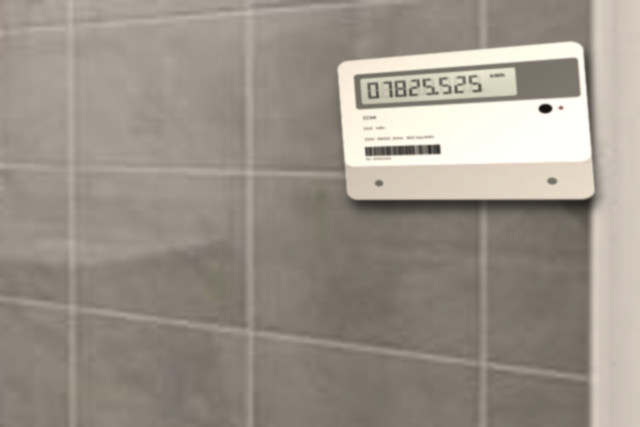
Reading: 7825.525 kWh
